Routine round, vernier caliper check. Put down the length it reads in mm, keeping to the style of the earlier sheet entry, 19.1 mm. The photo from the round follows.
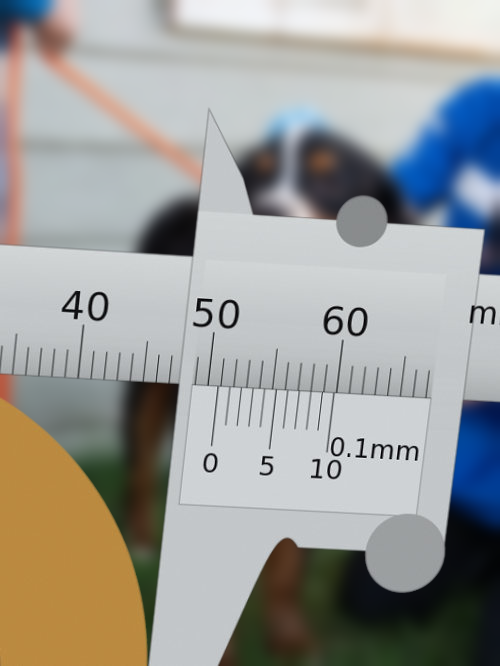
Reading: 50.8 mm
